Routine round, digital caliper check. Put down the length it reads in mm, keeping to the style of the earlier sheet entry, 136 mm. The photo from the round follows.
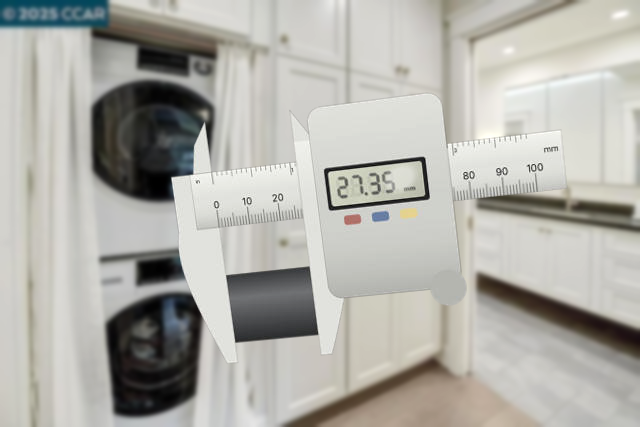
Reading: 27.35 mm
